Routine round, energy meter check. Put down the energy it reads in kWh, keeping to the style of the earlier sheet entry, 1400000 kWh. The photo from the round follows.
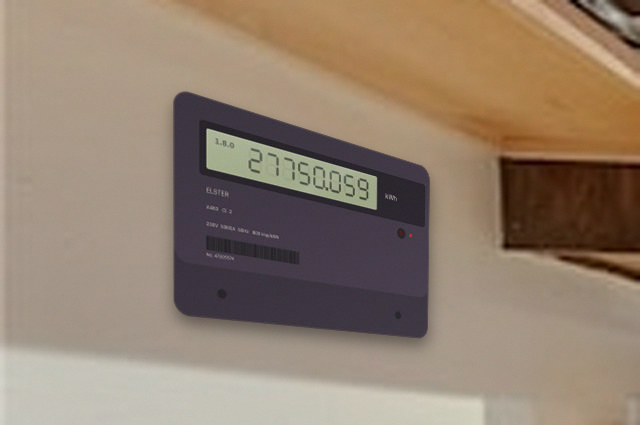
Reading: 27750.059 kWh
